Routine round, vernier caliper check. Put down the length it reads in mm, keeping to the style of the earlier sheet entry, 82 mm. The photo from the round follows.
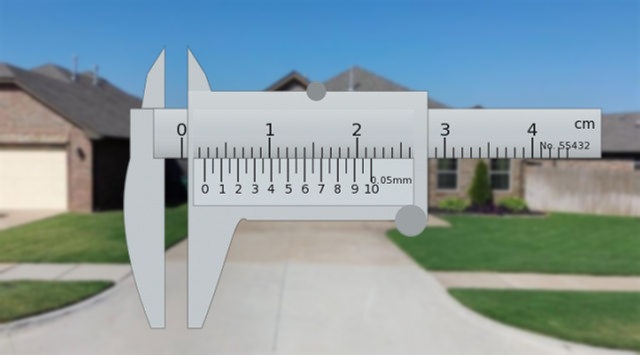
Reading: 2.6 mm
